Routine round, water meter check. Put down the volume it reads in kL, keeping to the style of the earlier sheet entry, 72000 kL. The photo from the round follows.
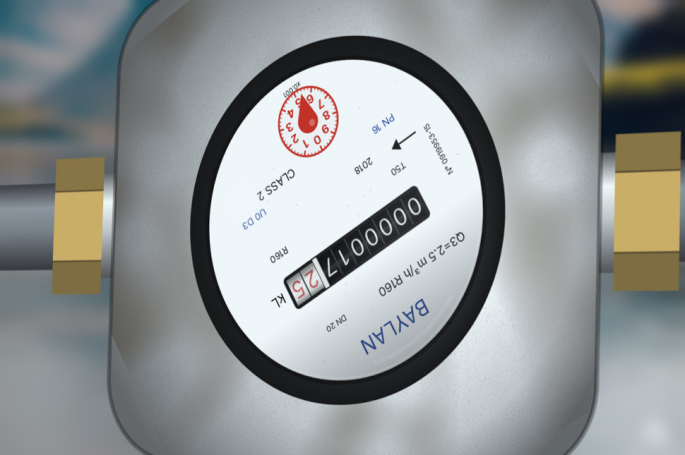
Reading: 17.255 kL
